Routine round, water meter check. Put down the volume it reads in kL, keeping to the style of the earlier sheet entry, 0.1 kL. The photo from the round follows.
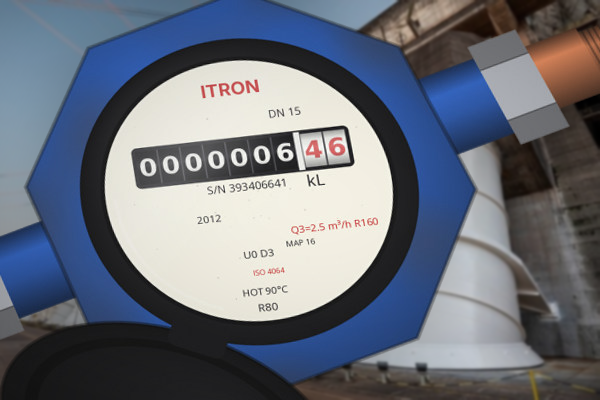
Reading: 6.46 kL
